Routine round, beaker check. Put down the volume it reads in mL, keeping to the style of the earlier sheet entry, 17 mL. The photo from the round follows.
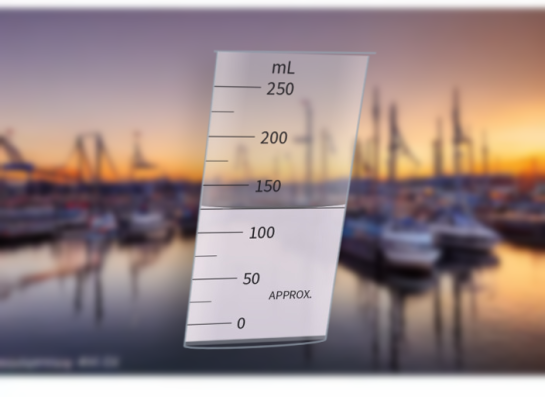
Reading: 125 mL
